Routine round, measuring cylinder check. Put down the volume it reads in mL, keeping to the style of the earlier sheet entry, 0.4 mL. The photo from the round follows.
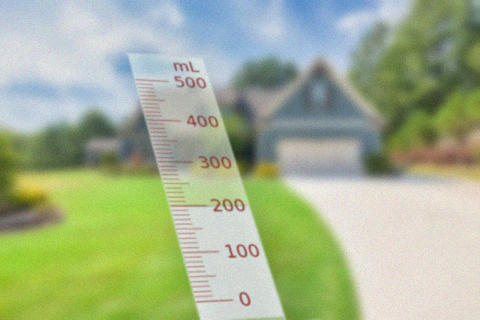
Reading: 200 mL
